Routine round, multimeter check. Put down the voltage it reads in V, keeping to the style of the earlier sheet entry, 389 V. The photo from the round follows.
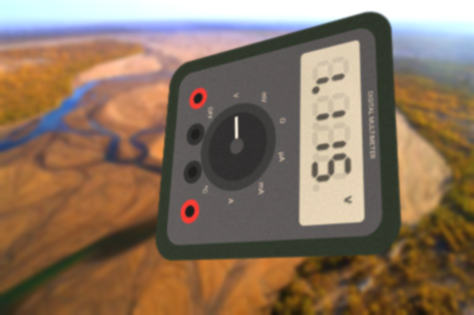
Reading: 1.115 V
